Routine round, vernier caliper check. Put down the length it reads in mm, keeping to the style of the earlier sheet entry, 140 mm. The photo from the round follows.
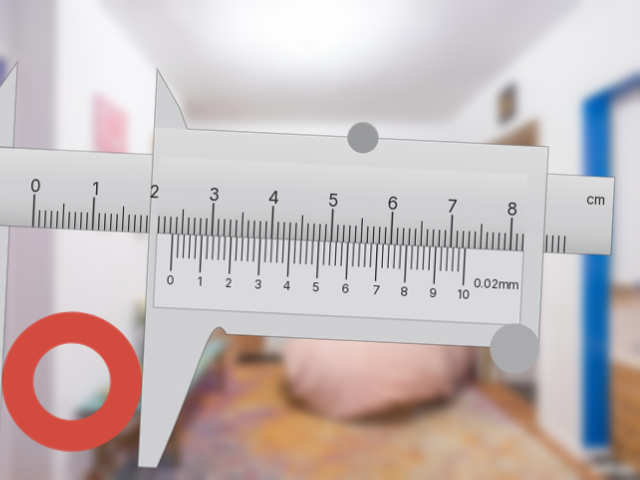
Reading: 23.4 mm
